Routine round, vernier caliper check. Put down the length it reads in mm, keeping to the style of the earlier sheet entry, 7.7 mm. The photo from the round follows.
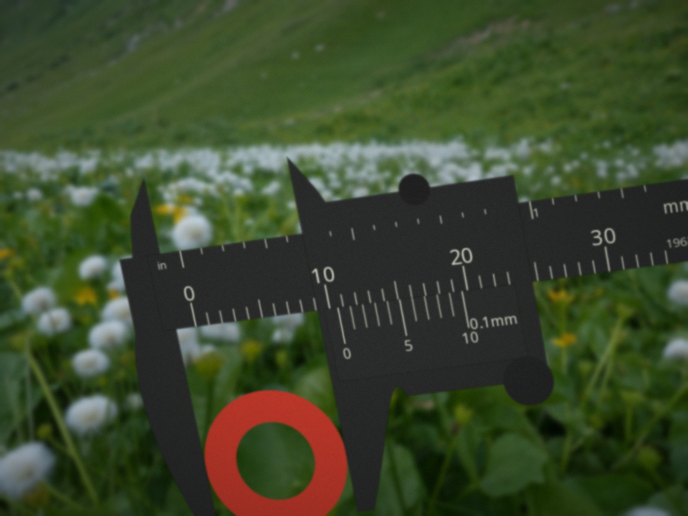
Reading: 10.6 mm
